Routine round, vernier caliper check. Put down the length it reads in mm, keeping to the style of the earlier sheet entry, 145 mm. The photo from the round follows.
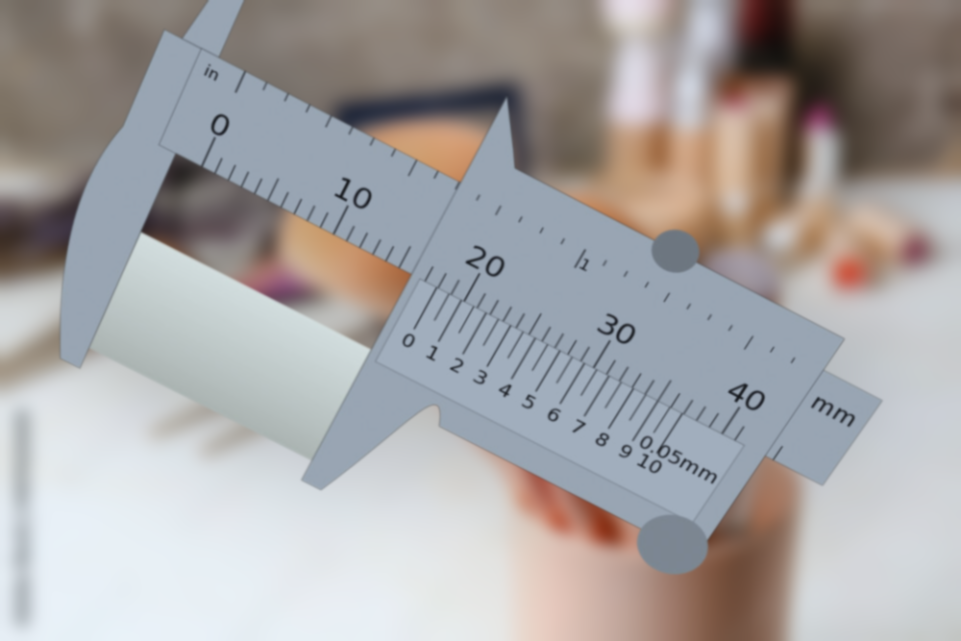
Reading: 17.9 mm
